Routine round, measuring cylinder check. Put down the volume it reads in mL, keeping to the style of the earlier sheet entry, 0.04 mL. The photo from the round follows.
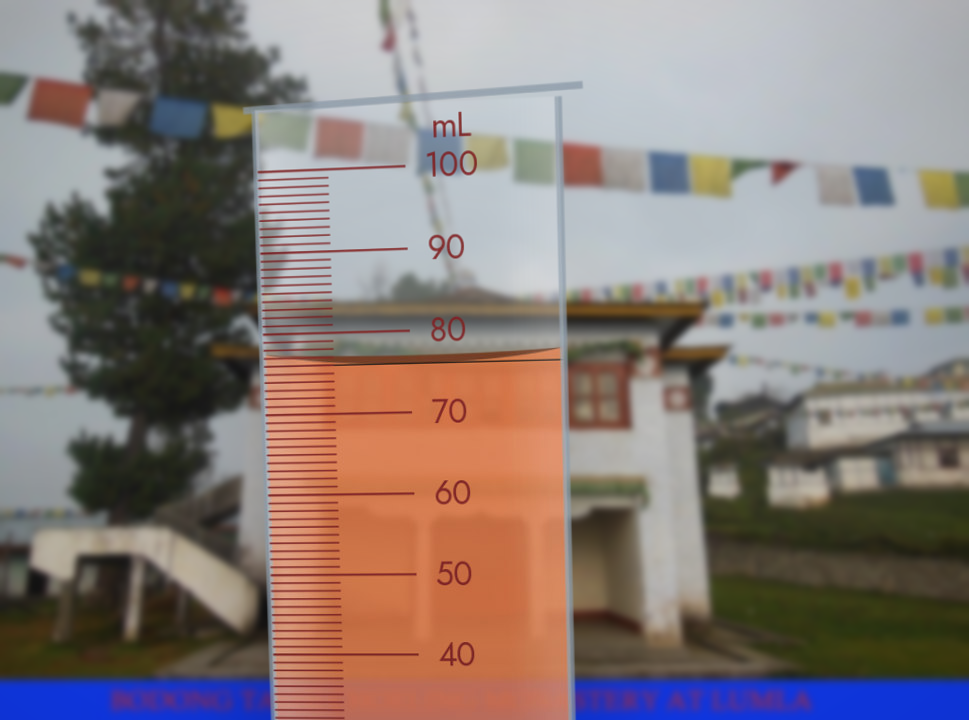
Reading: 76 mL
